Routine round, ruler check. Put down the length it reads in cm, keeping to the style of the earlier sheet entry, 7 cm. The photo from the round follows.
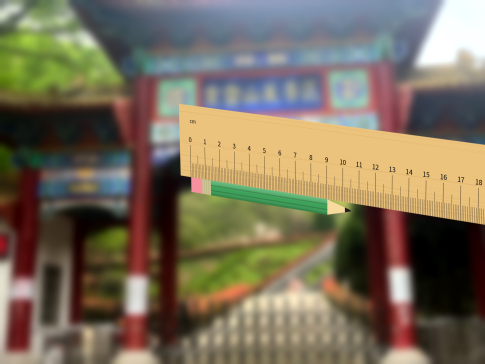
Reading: 10.5 cm
